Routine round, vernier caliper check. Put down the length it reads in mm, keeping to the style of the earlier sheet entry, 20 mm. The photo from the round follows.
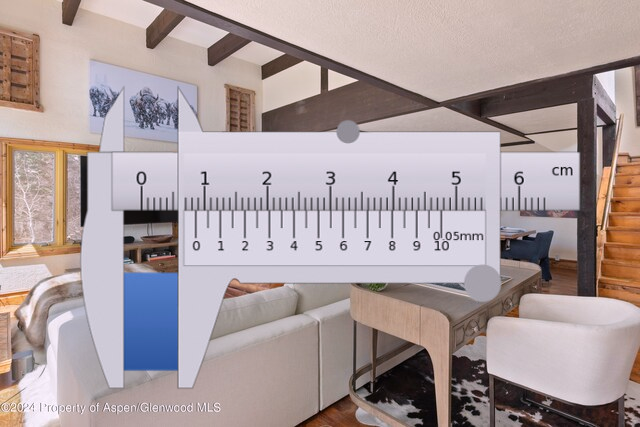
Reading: 8.6 mm
